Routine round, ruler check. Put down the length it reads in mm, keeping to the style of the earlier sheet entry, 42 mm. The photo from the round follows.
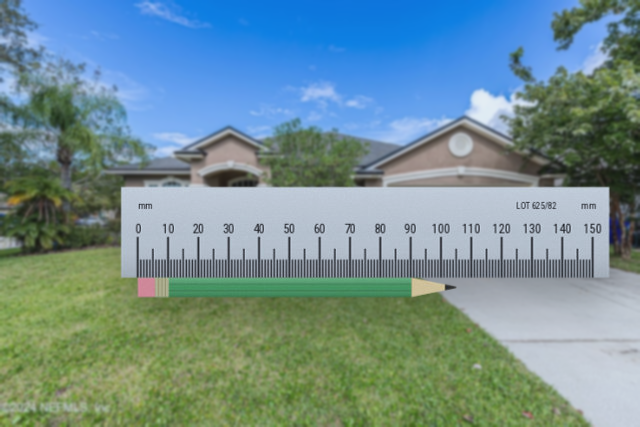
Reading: 105 mm
